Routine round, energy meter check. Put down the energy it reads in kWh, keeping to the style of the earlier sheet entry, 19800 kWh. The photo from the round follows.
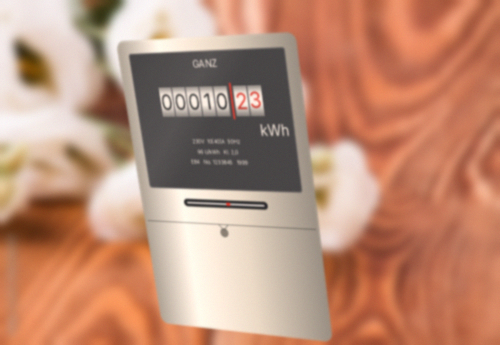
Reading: 10.23 kWh
